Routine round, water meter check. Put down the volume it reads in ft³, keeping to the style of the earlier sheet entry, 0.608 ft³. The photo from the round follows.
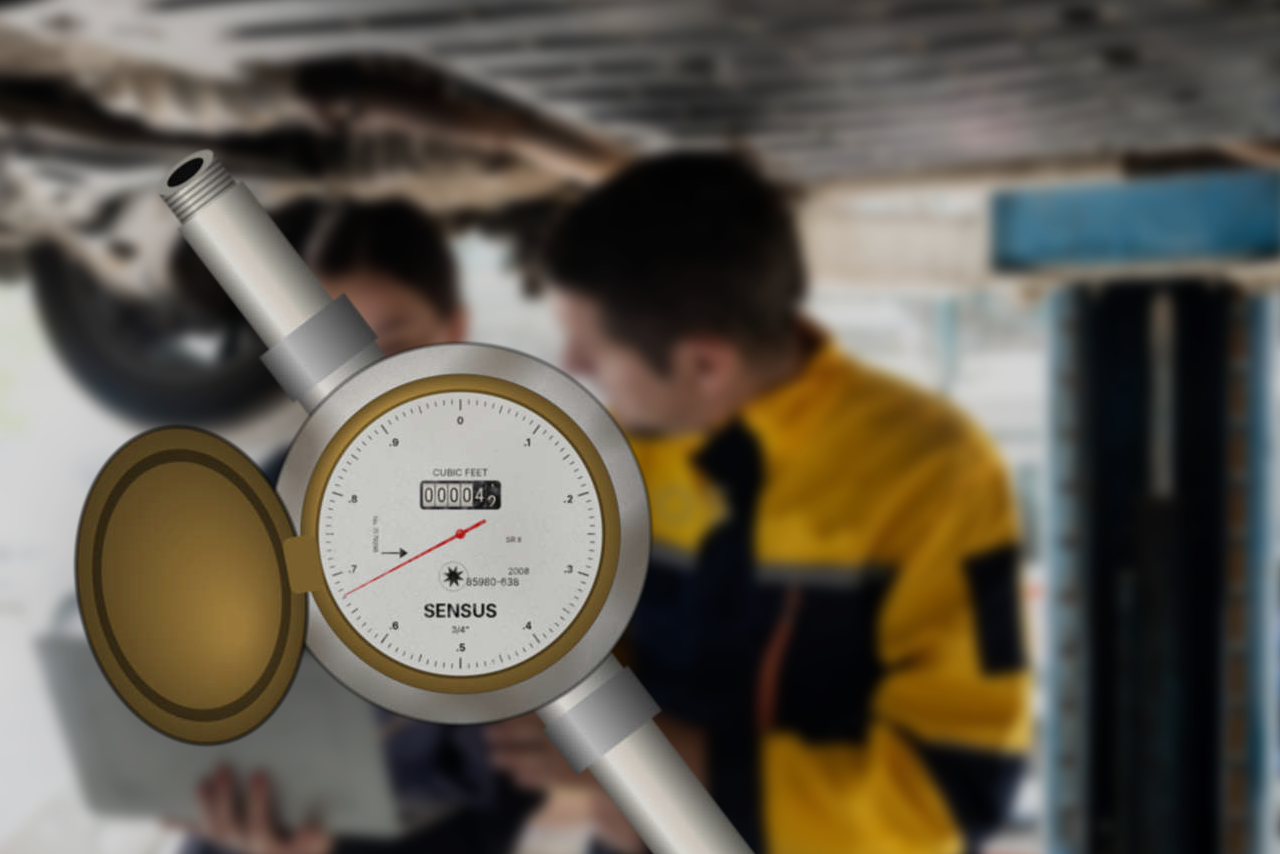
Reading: 41.67 ft³
